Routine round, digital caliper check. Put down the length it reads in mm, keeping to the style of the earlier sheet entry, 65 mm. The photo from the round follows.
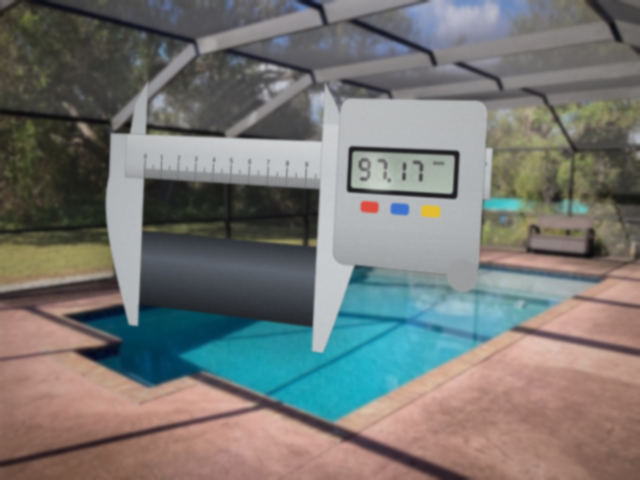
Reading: 97.17 mm
